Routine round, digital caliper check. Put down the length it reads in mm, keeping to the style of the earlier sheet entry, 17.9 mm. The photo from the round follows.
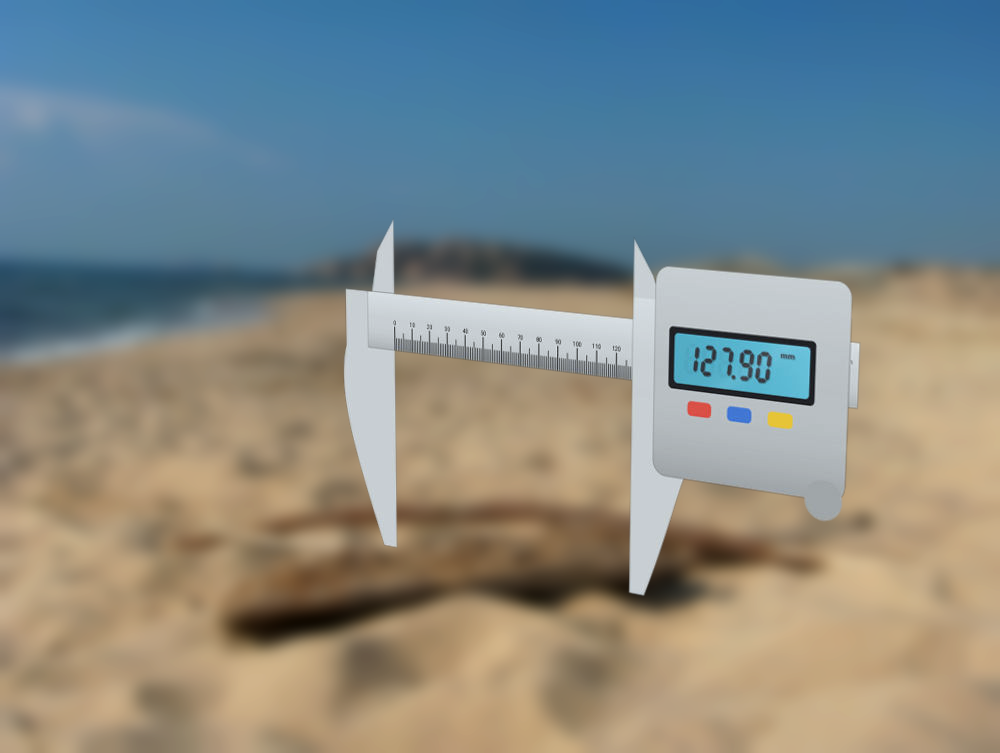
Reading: 127.90 mm
